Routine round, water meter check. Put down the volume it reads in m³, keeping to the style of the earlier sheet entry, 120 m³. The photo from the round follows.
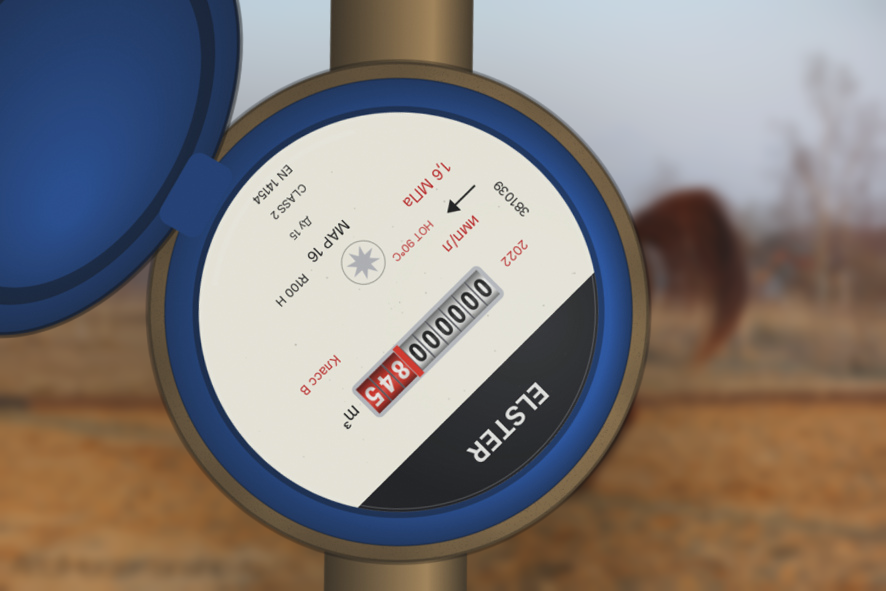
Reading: 0.845 m³
